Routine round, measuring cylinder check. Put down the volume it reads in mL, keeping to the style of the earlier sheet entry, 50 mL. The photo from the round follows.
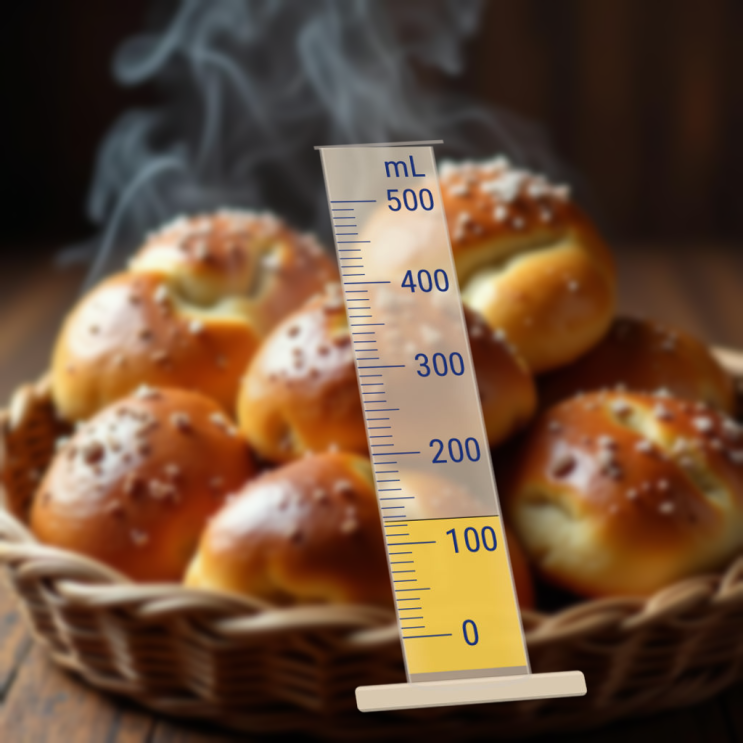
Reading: 125 mL
